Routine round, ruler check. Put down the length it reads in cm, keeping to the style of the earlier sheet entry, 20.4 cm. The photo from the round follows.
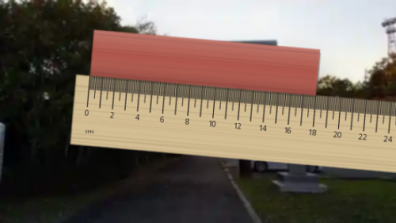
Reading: 18 cm
